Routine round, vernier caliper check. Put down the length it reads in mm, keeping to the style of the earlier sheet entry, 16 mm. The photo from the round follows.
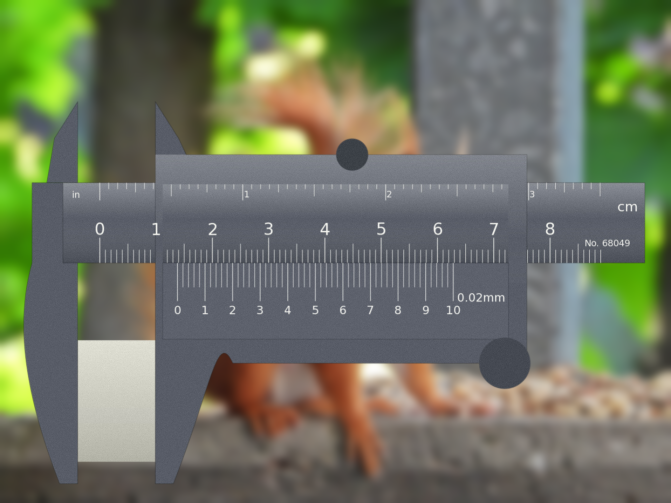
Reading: 13.8 mm
